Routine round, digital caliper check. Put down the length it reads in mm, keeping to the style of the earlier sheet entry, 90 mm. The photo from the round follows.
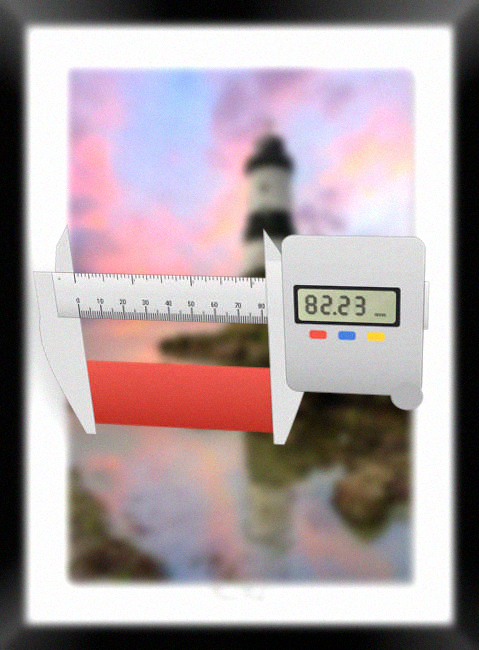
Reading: 82.23 mm
